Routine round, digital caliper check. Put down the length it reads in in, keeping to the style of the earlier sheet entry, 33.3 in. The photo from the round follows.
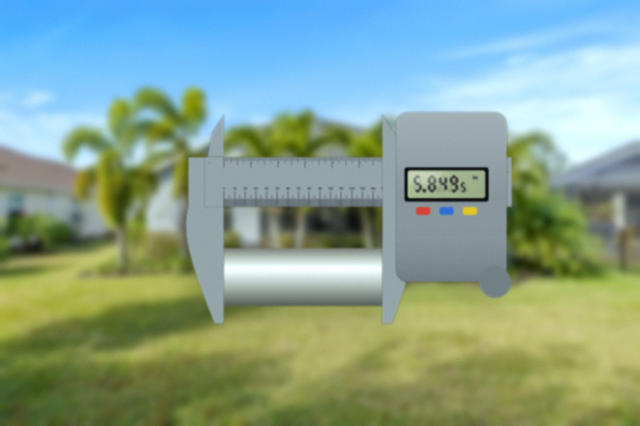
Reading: 5.8495 in
